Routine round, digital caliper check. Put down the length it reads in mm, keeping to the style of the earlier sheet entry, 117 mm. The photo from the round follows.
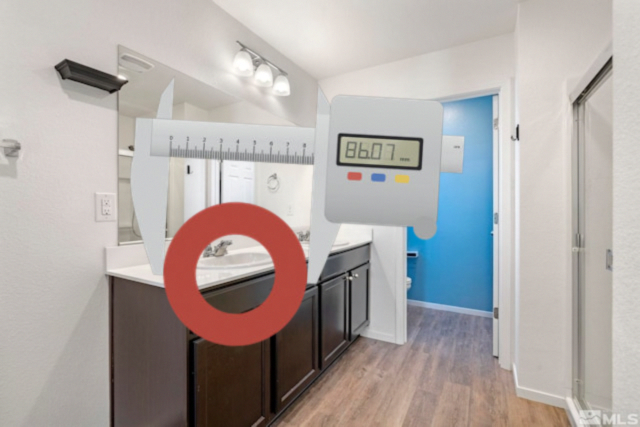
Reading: 86.07 mm
